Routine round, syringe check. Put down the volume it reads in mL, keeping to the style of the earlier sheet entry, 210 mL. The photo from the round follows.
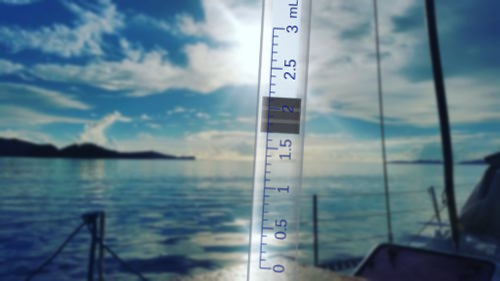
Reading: 1.7 mL
